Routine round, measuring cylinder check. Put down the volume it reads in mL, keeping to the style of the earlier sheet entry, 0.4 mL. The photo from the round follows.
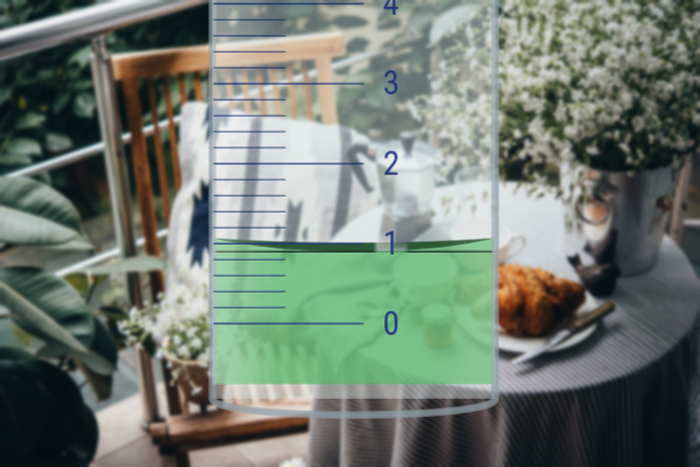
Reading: 0.9 mL
